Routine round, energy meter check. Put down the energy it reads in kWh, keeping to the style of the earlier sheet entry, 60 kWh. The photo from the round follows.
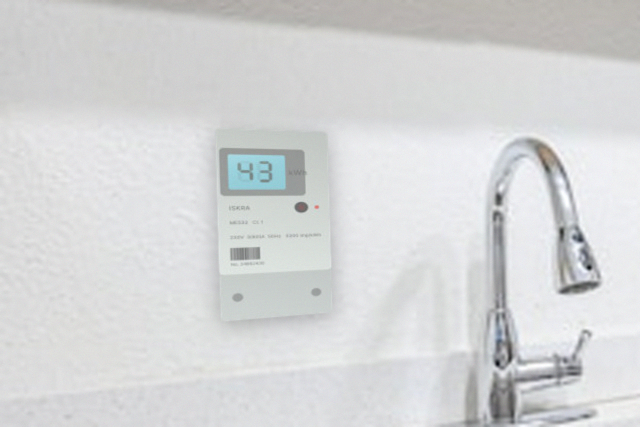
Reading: 43 kWh
